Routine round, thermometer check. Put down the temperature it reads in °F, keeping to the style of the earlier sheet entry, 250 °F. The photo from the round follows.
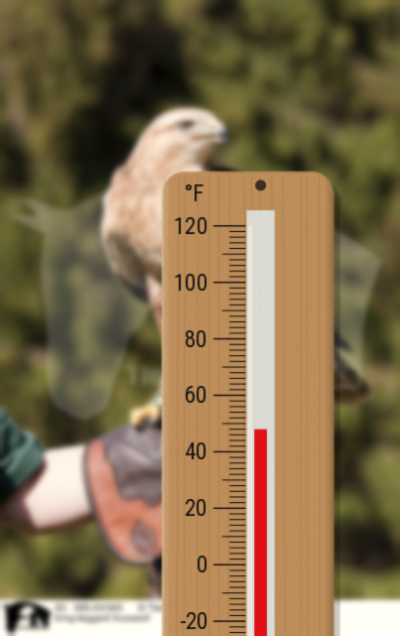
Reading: 48 °F
